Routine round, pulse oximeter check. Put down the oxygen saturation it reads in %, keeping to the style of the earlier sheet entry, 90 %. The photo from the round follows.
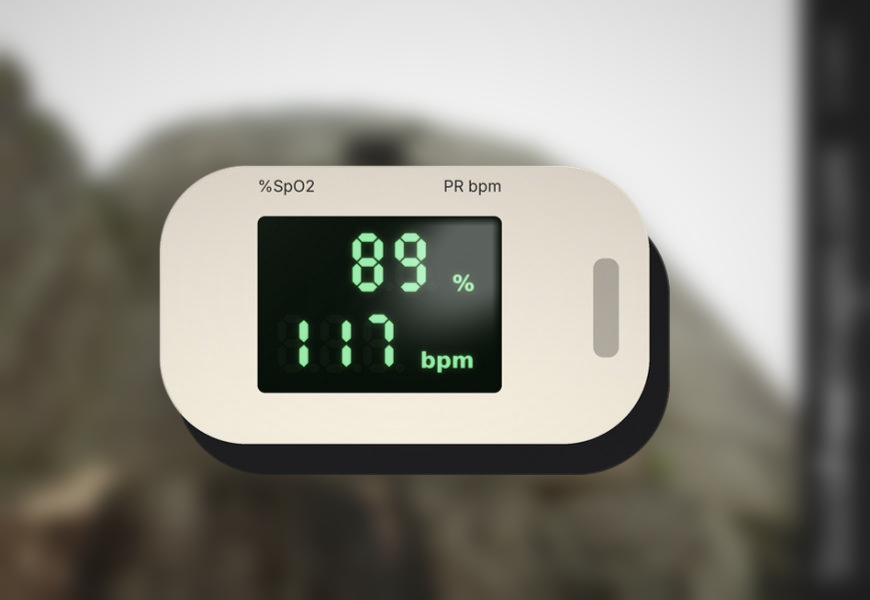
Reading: 89 %
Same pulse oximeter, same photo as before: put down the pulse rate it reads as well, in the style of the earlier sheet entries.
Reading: 117 bpm
